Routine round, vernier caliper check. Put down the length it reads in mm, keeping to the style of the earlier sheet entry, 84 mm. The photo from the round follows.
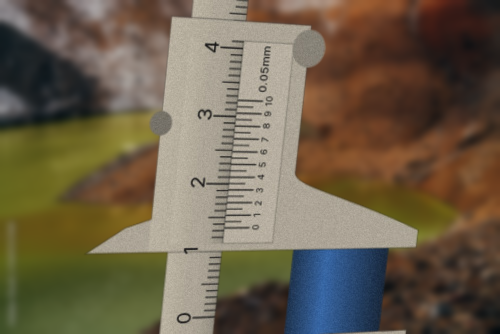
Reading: 13.4 mm
